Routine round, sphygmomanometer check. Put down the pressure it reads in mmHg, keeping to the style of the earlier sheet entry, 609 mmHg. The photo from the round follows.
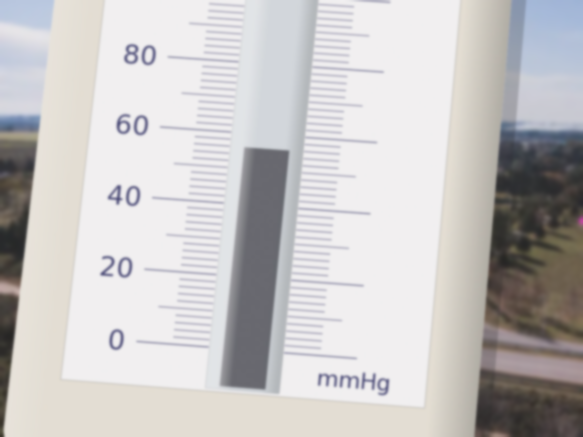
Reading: 56 mmHg
